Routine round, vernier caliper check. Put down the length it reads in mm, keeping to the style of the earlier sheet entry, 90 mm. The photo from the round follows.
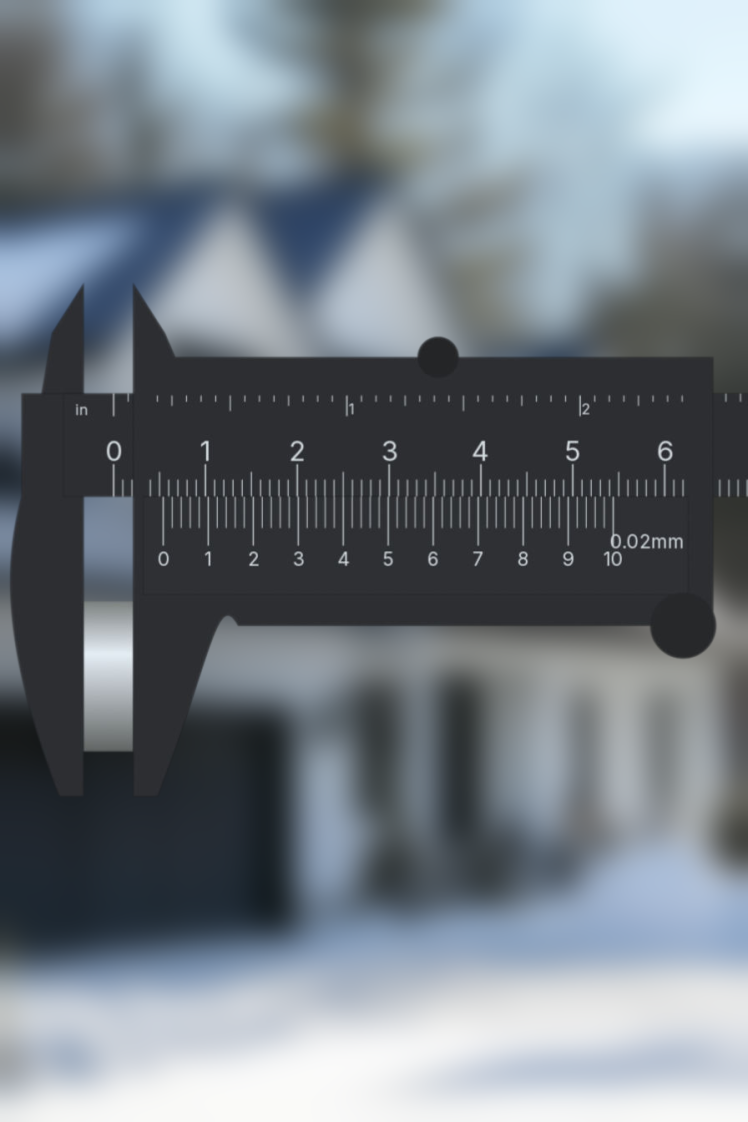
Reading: 5.4 mm
